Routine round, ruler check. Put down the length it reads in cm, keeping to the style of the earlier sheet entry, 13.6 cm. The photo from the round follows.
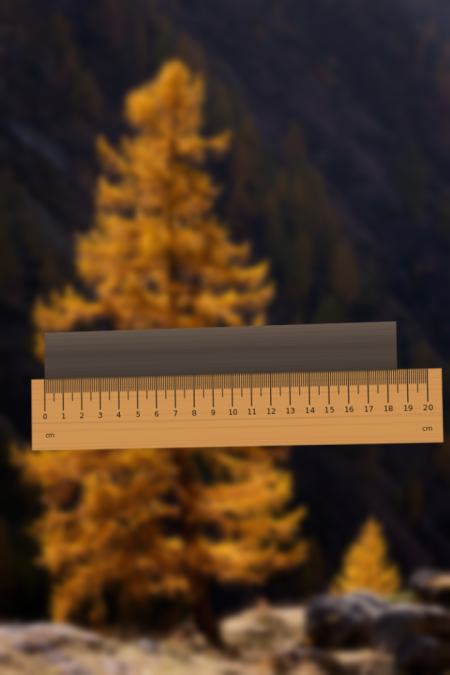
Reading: 18.5 cm
